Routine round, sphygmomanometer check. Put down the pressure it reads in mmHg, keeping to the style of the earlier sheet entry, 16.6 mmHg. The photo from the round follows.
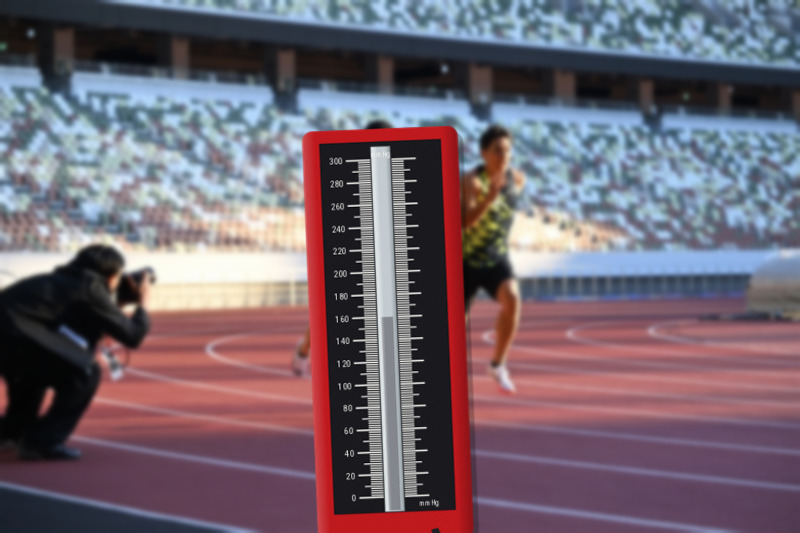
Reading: 160 mmHg
